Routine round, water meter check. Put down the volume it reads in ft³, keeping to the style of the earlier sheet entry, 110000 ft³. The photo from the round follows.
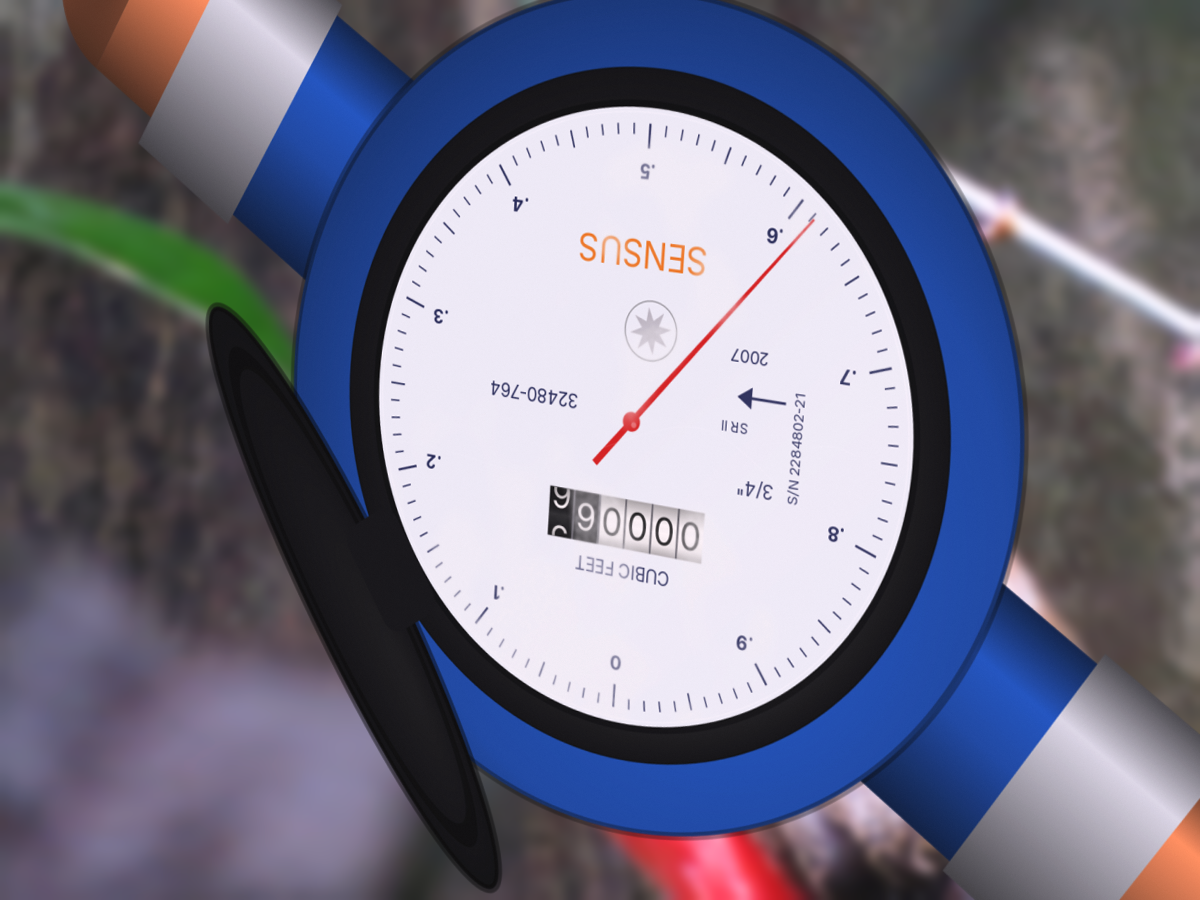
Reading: 65.61 ft³
